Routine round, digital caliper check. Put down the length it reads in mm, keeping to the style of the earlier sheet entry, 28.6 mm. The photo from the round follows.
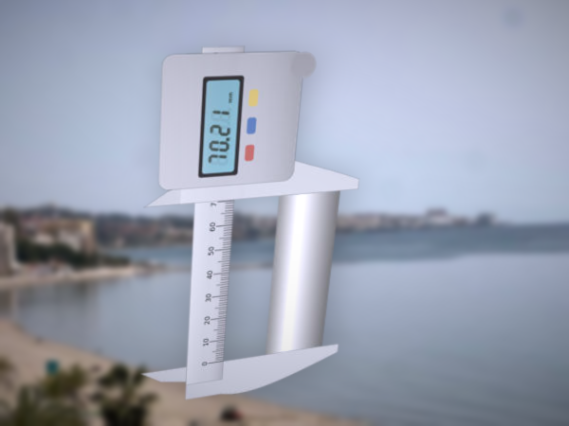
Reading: 70.21 mm
